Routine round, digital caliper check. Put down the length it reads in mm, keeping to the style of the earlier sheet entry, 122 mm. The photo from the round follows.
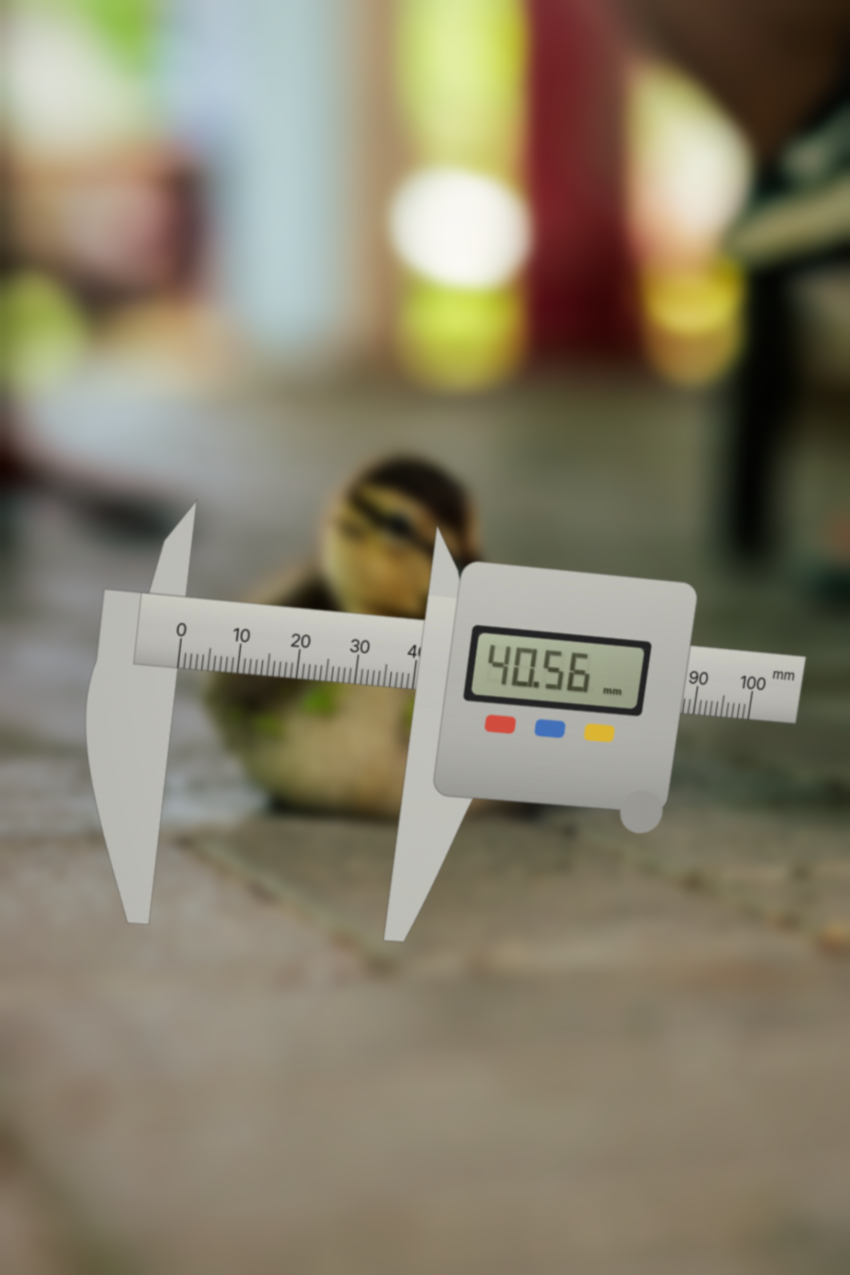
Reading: 40.56 mm
